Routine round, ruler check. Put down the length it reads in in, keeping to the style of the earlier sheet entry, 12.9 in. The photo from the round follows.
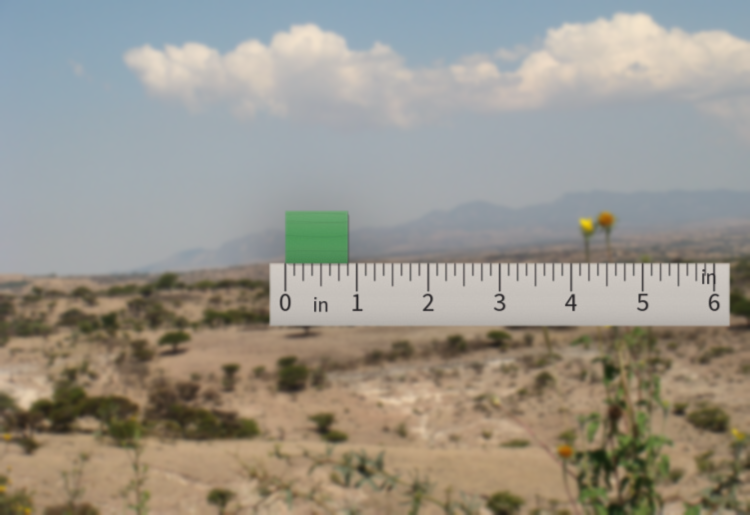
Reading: 0.875 in
